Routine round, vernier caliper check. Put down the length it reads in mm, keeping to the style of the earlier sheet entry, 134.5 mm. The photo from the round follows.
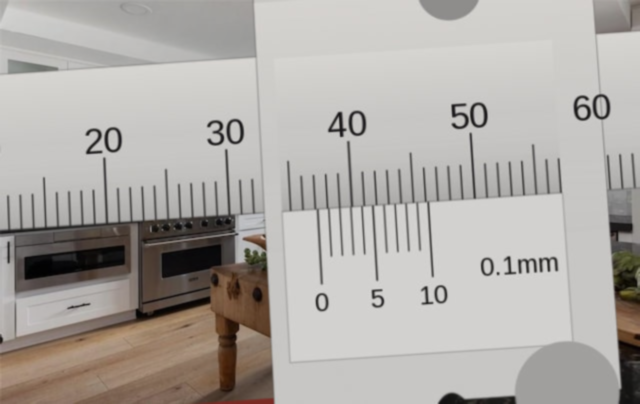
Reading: 37.2 mm
